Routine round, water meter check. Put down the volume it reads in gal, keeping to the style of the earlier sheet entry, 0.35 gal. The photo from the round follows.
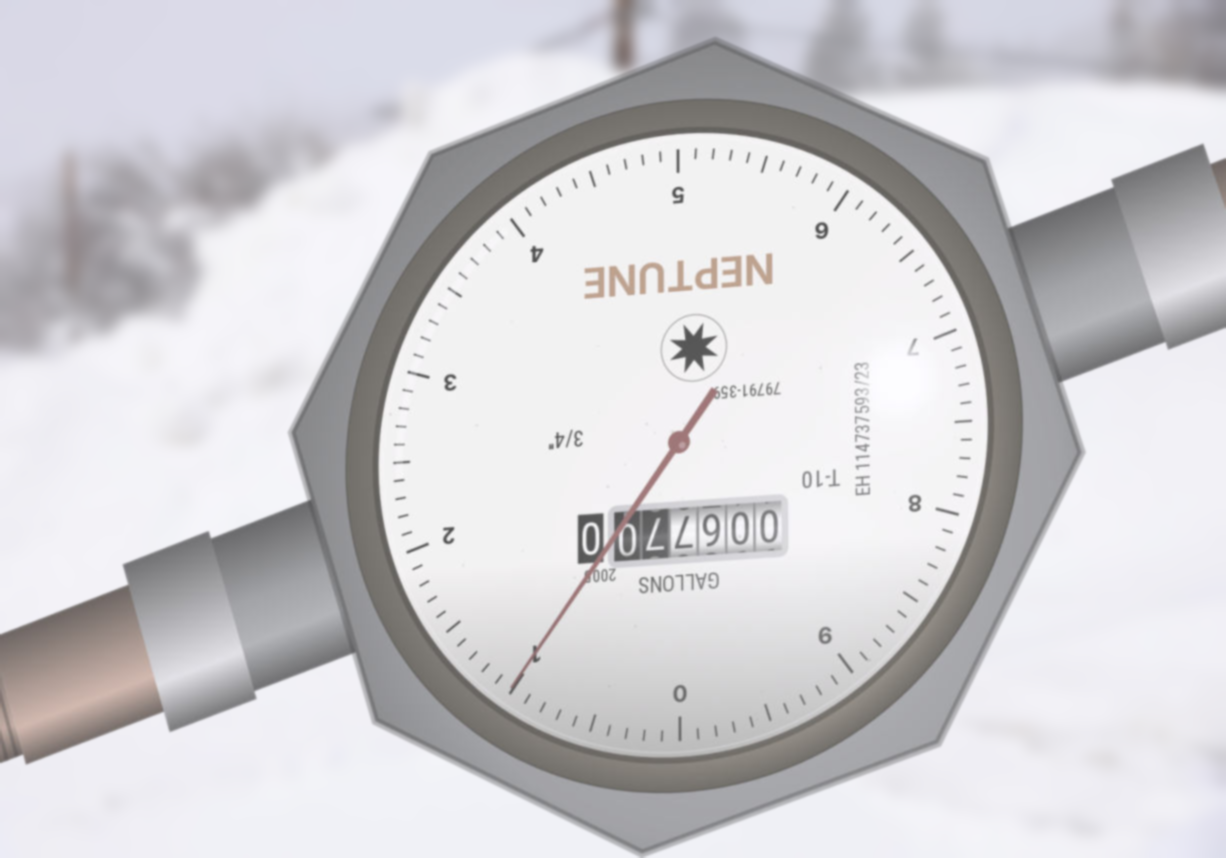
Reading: 67701.0 gal
